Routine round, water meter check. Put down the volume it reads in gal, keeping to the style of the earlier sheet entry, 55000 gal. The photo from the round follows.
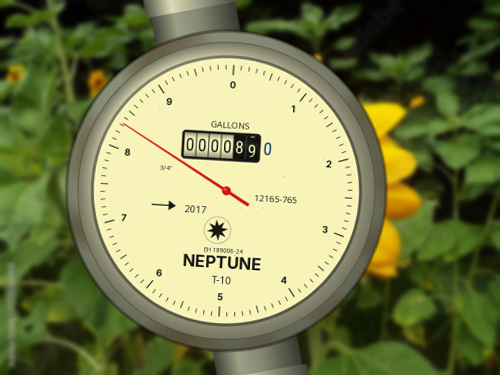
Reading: 888.3 gal
